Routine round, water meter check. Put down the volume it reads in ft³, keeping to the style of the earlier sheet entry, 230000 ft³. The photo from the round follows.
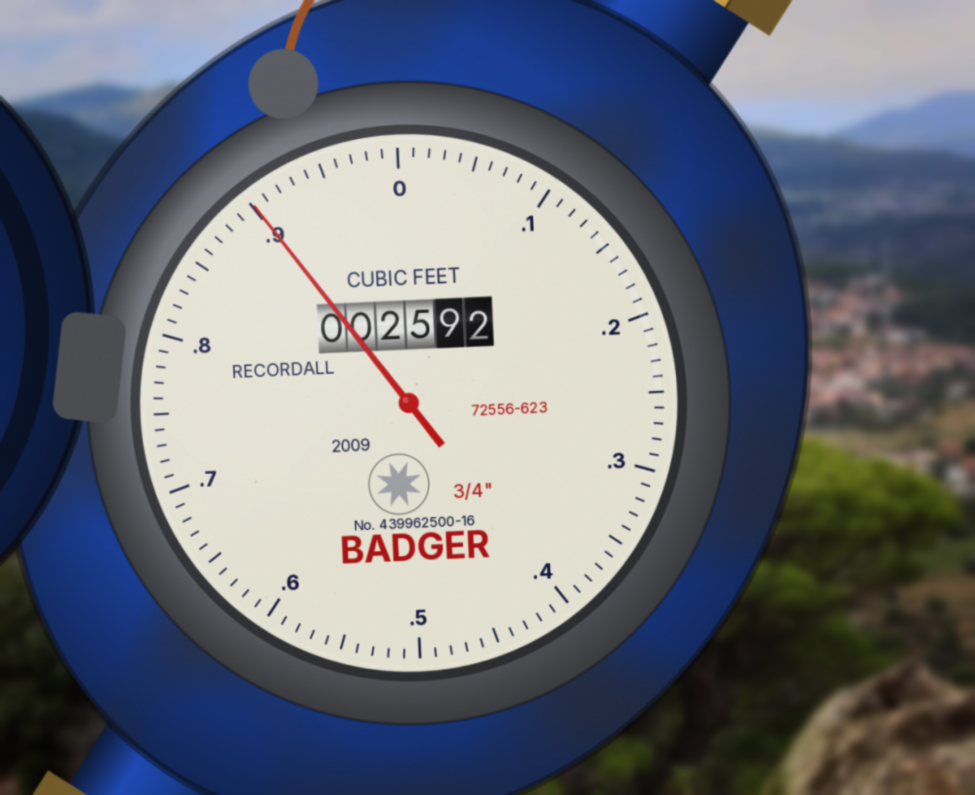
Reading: 2591.90 ft³
